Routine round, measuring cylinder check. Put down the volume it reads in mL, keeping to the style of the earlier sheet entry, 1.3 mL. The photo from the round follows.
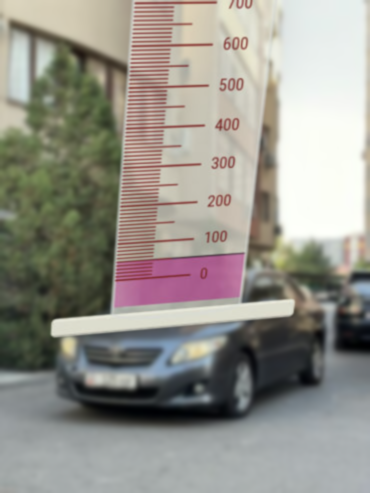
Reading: 50 mL
